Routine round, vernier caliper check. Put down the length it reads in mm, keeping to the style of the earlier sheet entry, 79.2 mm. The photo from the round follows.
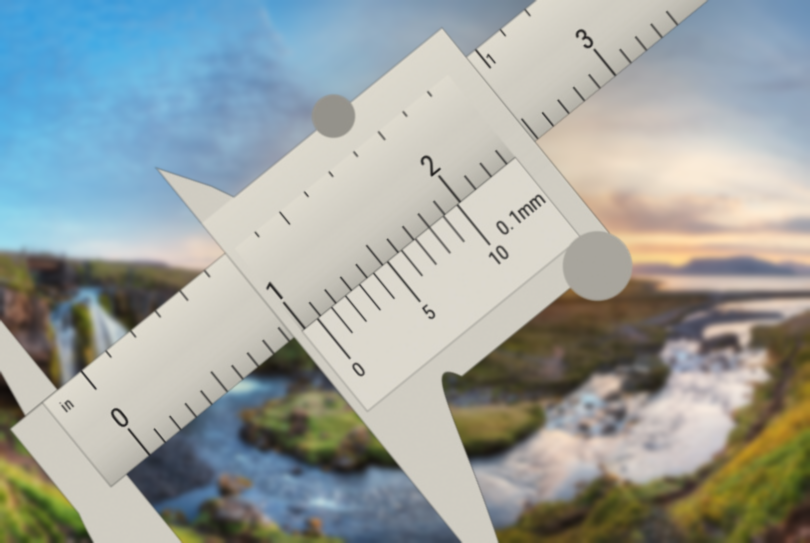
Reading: 10.8 mm
